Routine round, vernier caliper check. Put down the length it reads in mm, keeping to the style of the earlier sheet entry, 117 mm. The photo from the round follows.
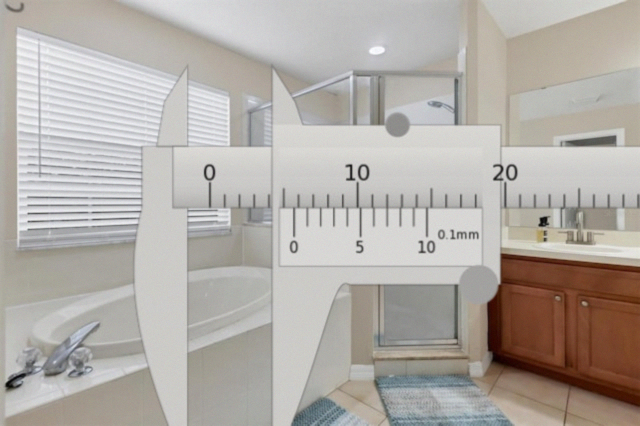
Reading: 5.7 mm
